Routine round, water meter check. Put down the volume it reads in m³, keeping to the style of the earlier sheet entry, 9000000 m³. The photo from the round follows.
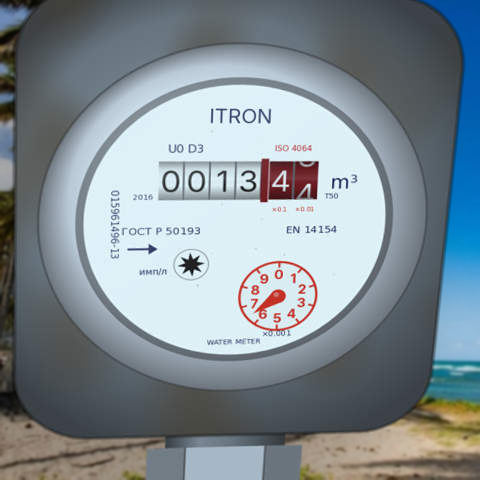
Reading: 13.436 m³
